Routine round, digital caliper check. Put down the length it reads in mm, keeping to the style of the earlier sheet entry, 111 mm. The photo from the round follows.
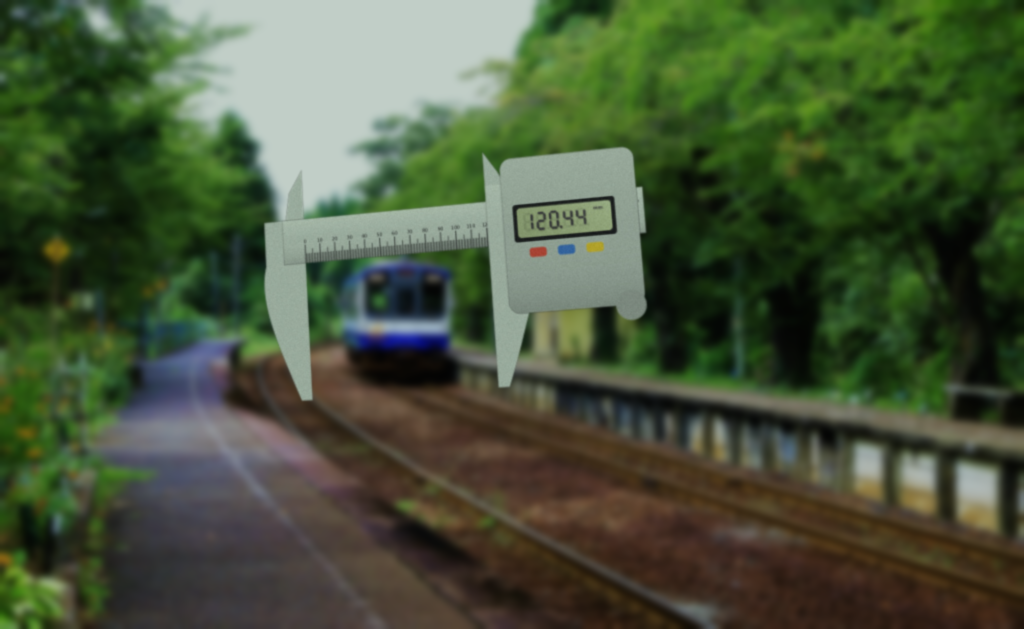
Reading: 120.44 mm
